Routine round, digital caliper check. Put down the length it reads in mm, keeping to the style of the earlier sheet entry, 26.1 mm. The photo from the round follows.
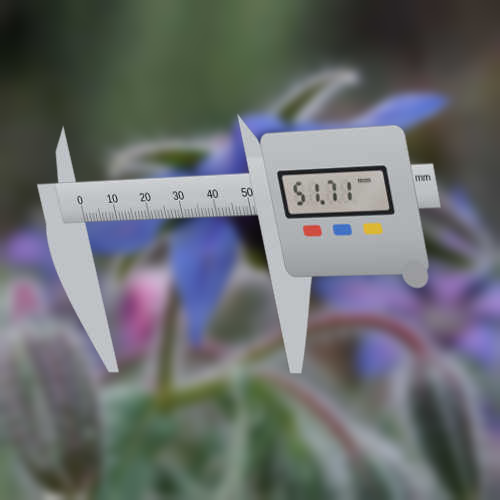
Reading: 51.71 mm
